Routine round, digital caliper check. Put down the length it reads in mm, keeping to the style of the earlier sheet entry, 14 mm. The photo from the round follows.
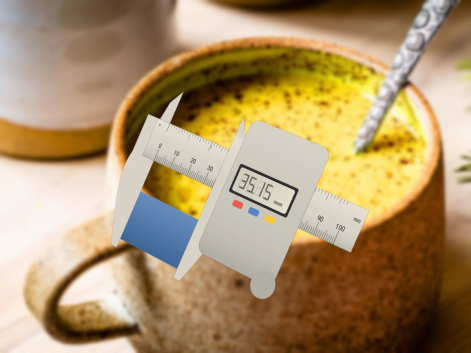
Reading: 35.15 mm
